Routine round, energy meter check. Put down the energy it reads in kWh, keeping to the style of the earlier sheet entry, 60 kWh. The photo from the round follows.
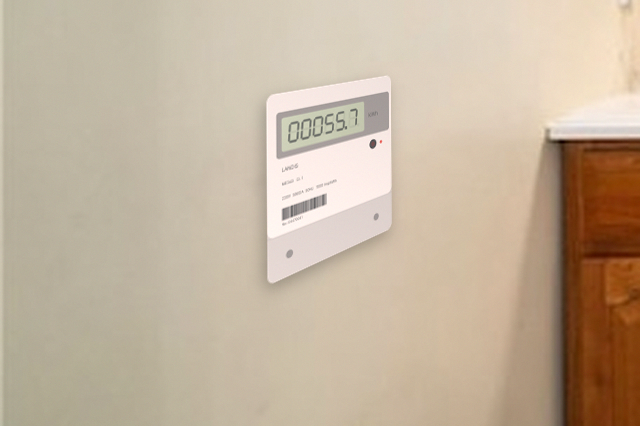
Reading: 55.7 kWh
